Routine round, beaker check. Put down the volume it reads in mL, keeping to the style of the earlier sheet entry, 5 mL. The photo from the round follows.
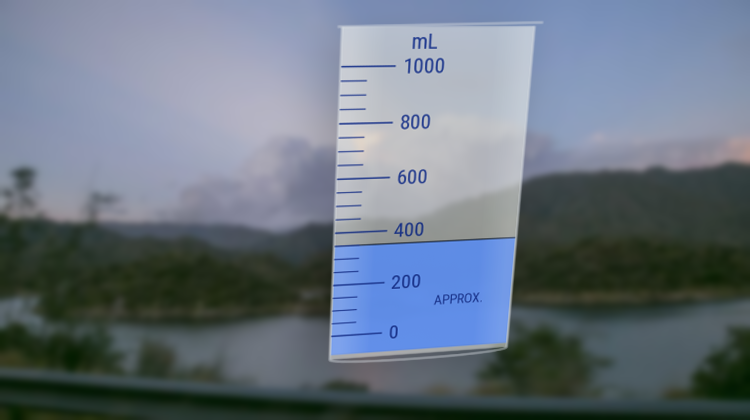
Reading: 350 mL
